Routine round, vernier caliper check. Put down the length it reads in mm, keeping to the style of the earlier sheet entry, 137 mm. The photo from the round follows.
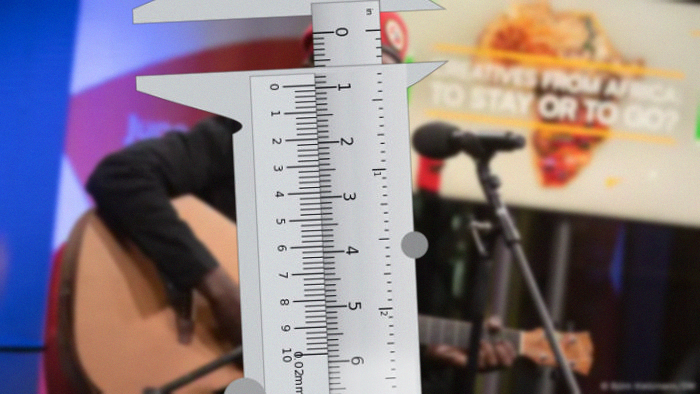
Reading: 9.5 mm
